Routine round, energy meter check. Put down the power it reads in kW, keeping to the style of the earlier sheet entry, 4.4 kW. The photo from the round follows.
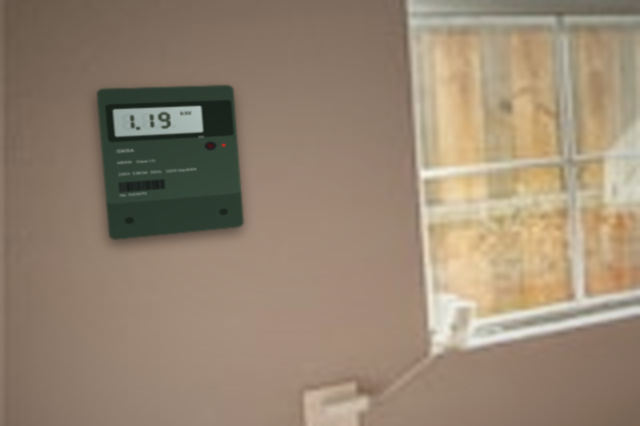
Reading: 1.19 kW
